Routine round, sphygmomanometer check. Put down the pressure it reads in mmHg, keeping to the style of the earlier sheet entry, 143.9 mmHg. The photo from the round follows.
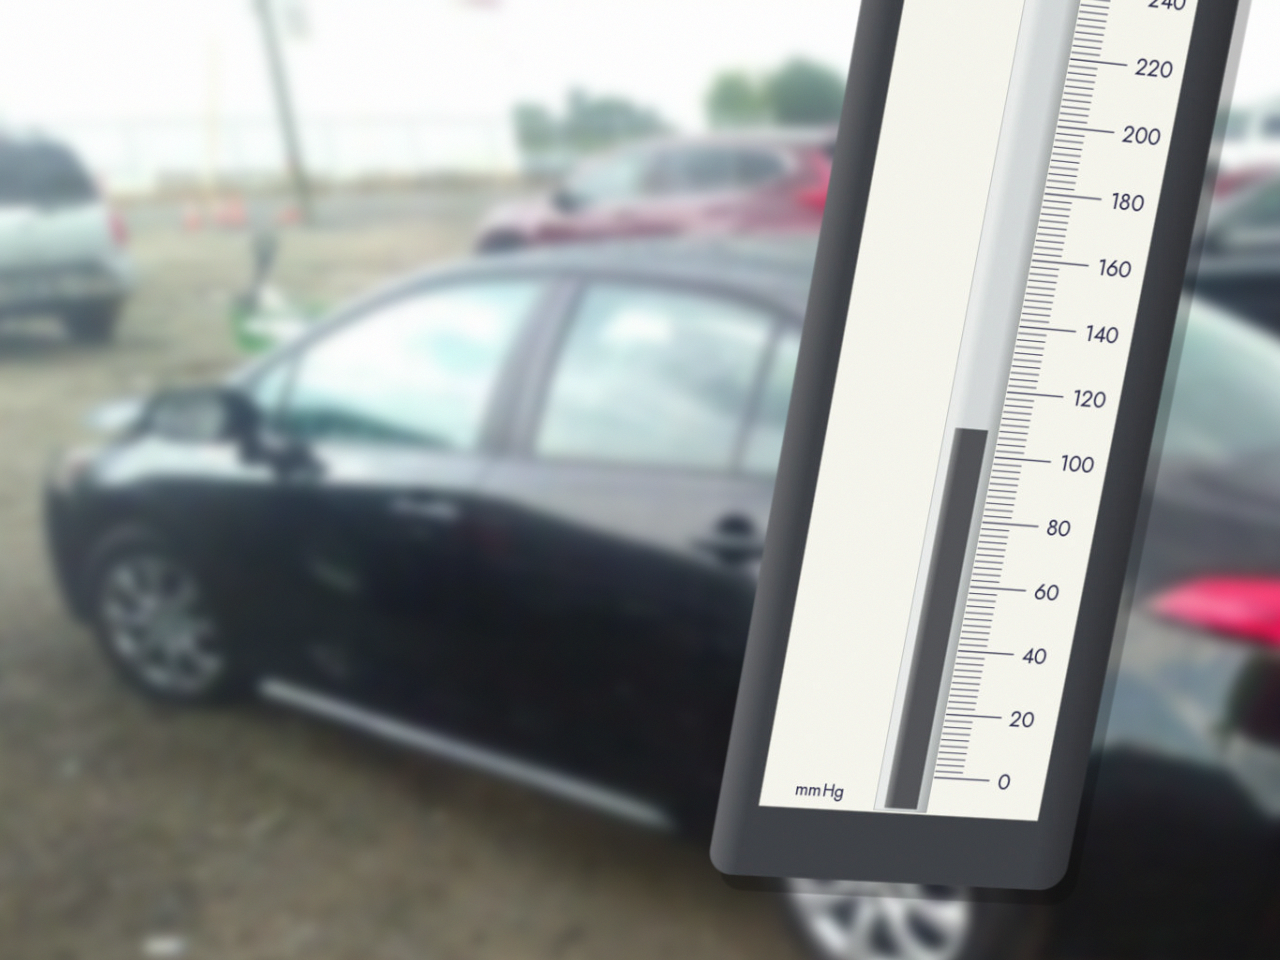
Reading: 108 mmHg
